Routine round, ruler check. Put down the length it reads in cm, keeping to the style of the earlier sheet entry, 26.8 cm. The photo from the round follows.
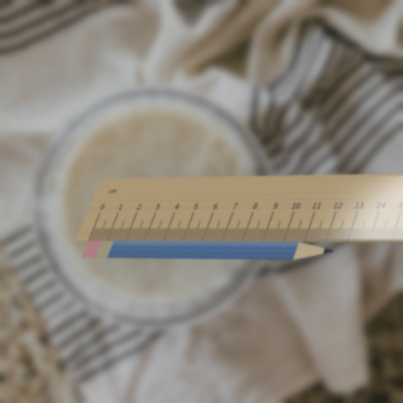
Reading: 12.5 cm
